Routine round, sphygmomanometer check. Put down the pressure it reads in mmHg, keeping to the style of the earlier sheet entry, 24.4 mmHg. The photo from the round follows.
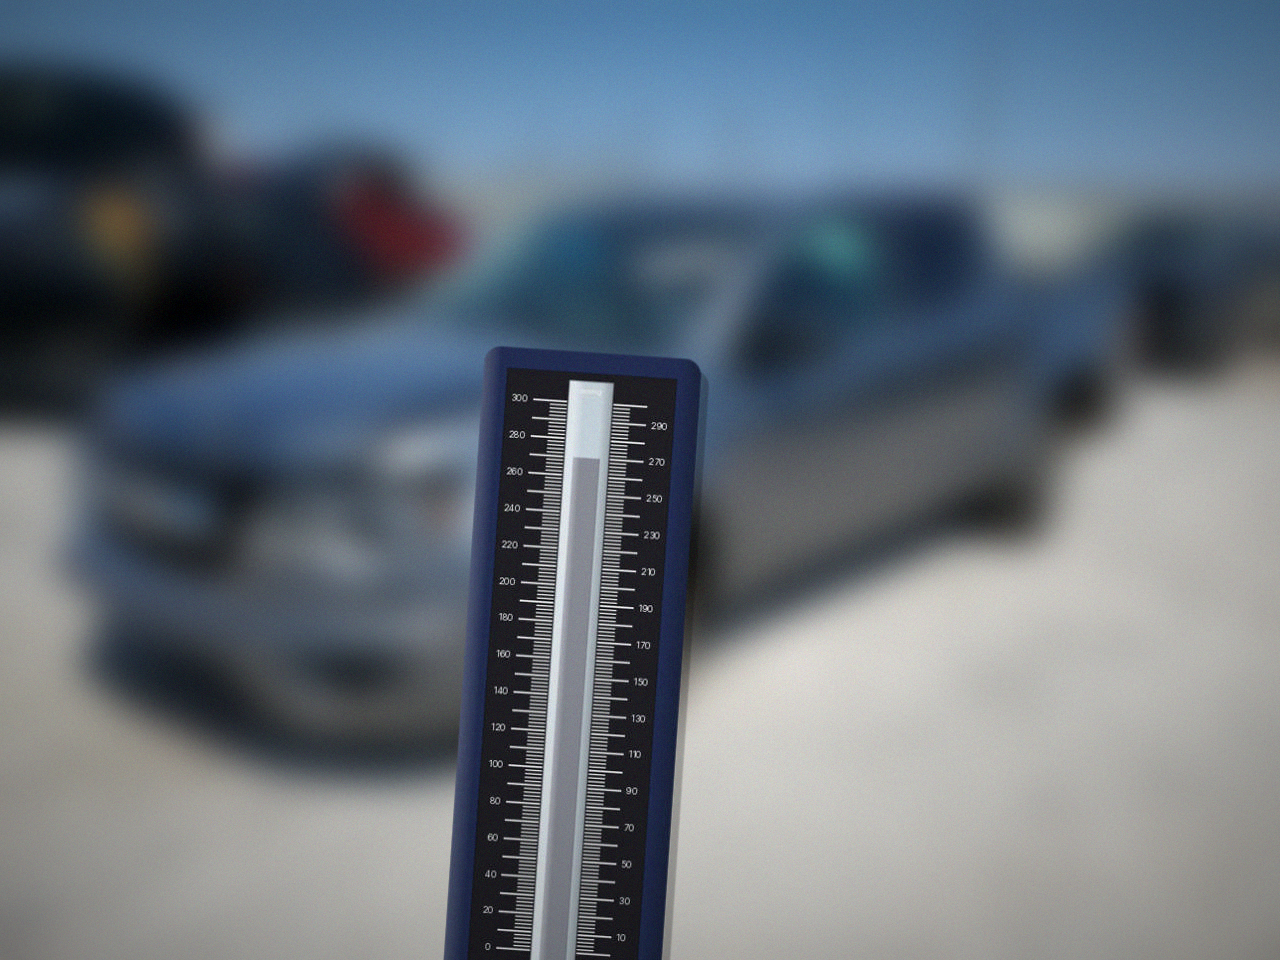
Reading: 270 mmHg
